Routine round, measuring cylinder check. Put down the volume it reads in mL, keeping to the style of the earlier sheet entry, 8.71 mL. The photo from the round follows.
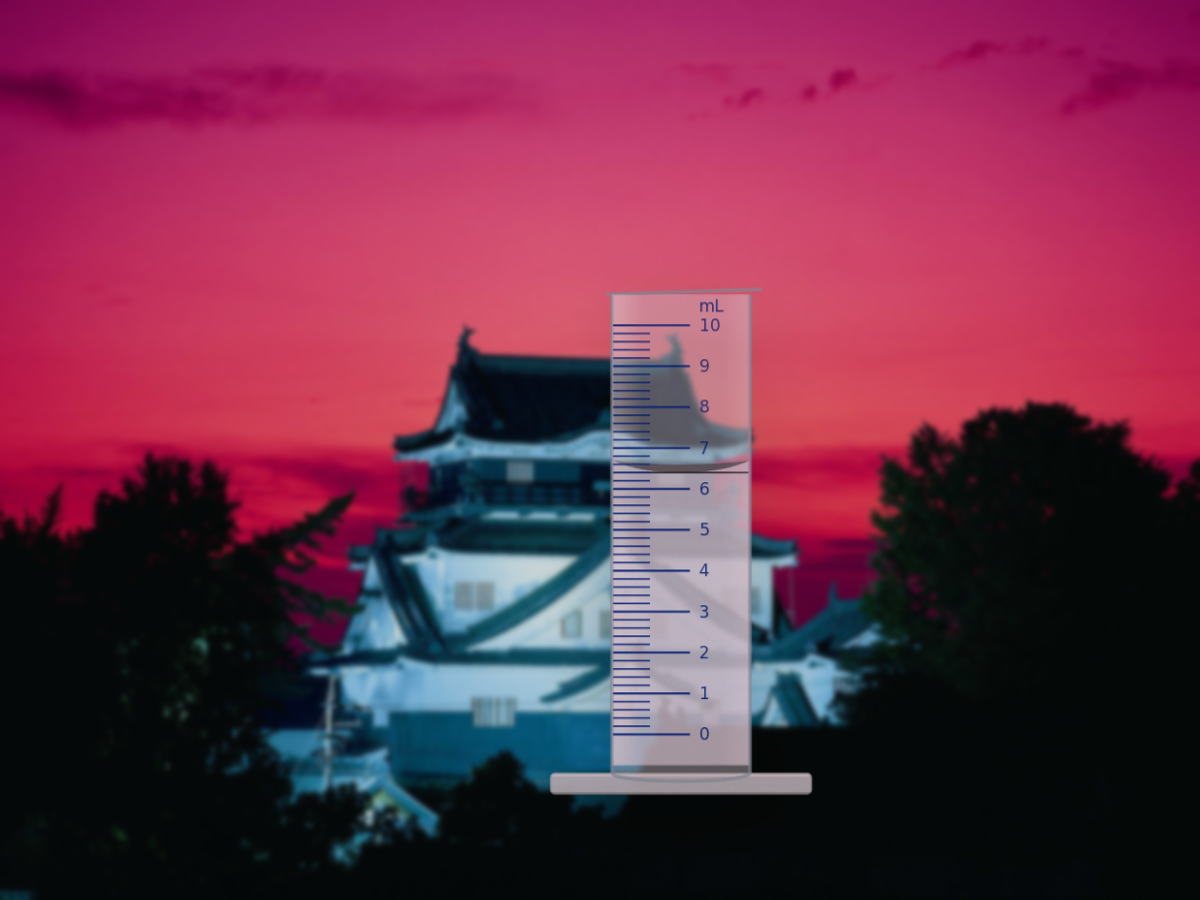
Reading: 6.4 mL
